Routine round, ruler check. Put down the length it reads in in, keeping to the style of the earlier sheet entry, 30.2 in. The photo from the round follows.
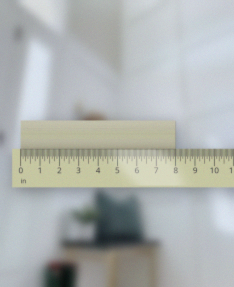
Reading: 8 in
